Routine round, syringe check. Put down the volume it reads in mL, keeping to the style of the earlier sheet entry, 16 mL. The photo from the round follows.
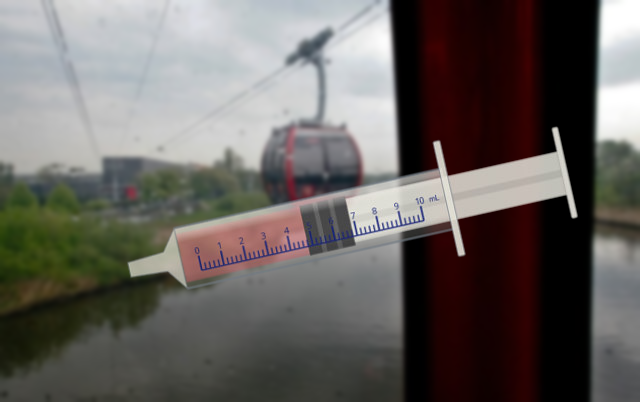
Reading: 4.8 mL
